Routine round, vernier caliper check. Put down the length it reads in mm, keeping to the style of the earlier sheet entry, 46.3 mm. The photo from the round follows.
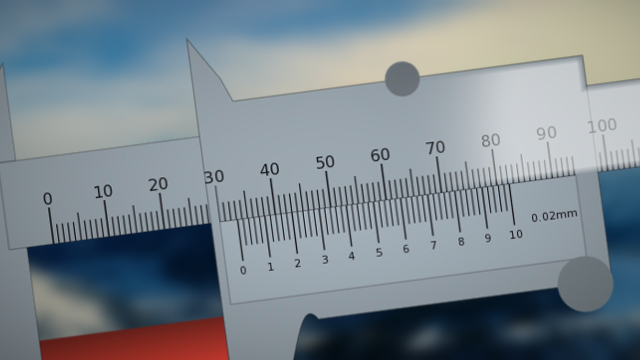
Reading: 33.2 mm
